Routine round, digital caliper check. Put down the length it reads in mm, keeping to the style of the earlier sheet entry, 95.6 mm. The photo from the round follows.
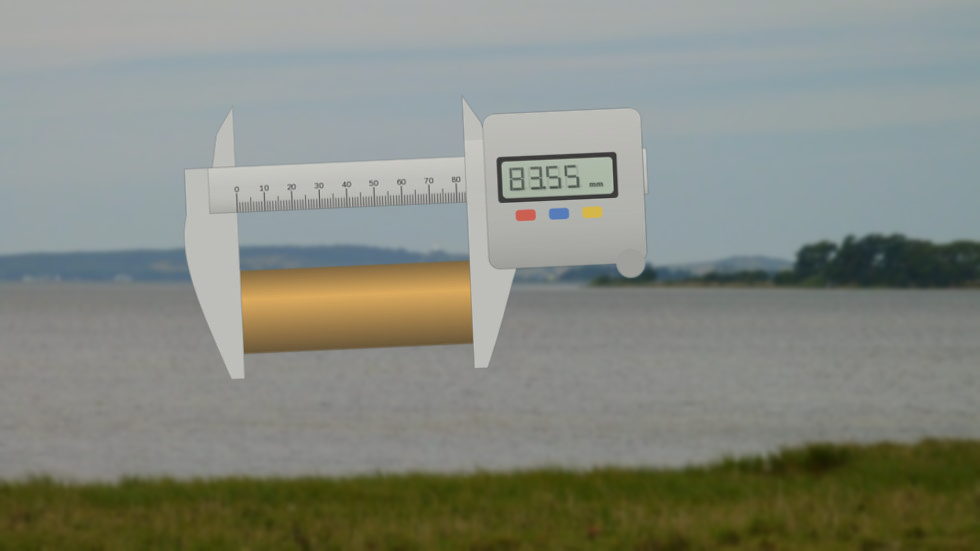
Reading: 83.55 mm
